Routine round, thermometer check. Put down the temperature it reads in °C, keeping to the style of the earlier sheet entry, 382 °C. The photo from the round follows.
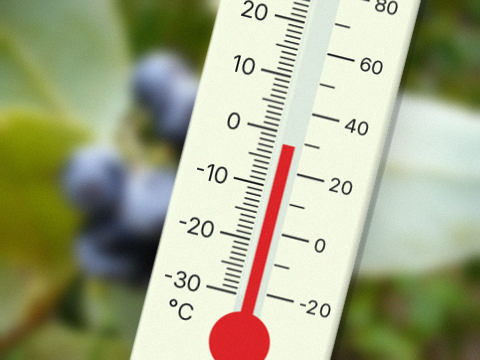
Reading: -2 °C
